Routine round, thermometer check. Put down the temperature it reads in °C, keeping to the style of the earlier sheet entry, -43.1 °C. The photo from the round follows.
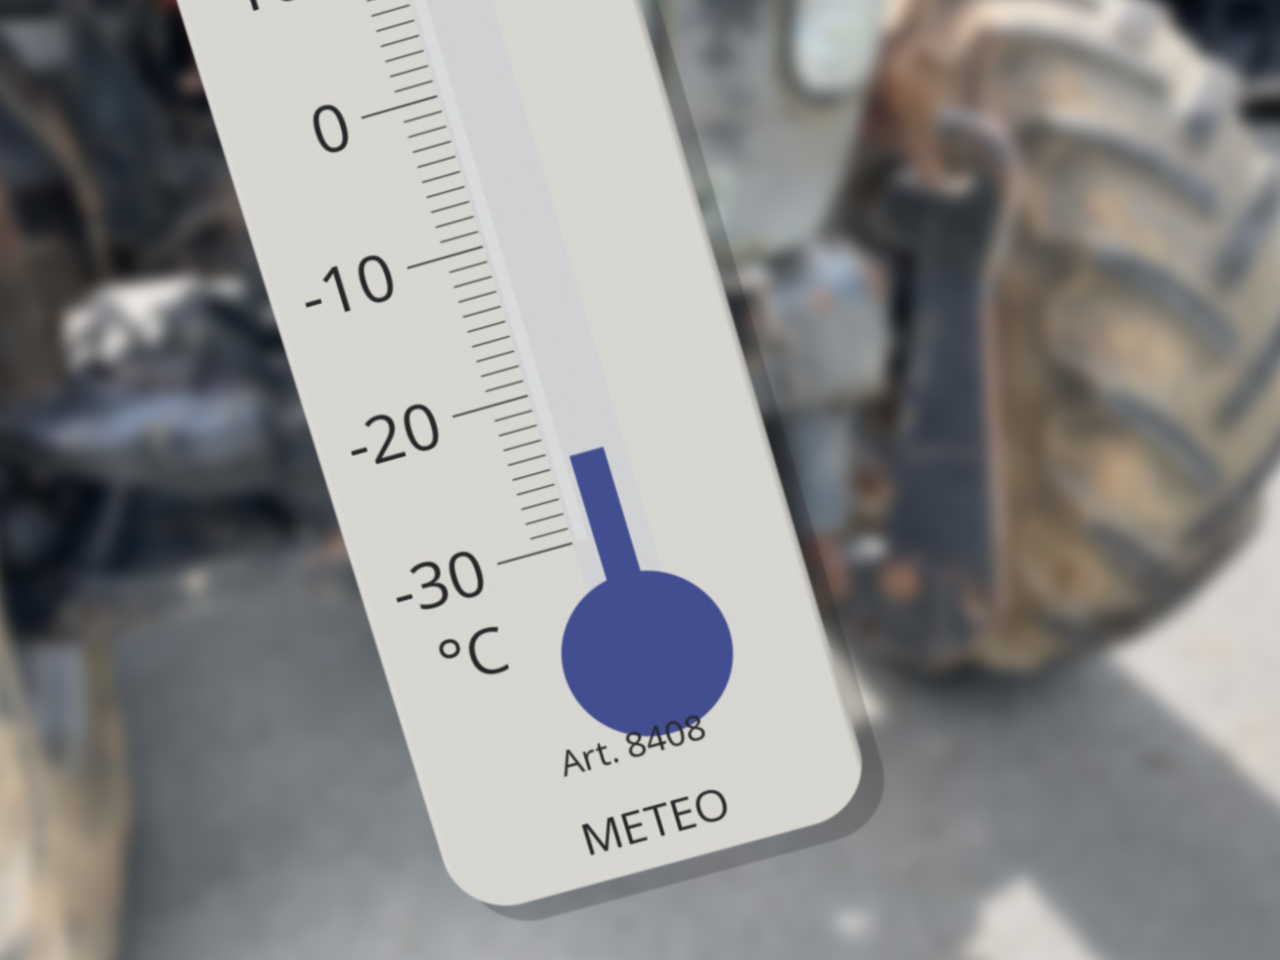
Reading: -24.5 °C
